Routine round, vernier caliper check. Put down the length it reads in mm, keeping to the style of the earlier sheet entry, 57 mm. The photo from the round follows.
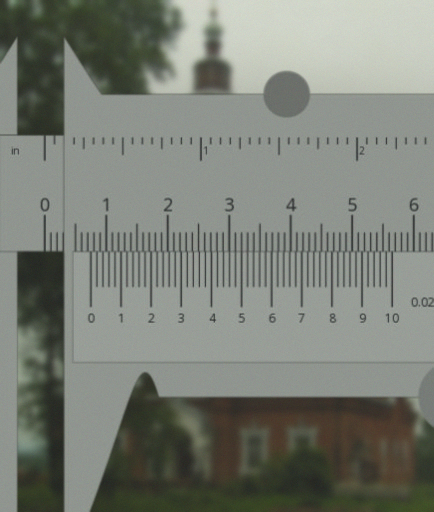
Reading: 7.5 mm
